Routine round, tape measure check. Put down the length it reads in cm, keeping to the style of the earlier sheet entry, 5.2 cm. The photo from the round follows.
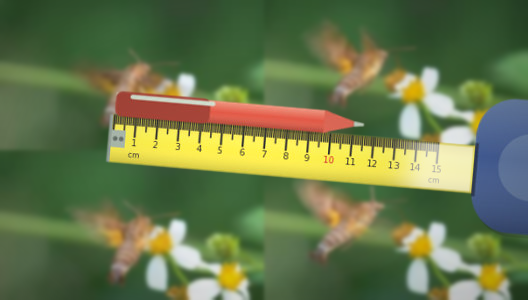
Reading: 11.5 cm
